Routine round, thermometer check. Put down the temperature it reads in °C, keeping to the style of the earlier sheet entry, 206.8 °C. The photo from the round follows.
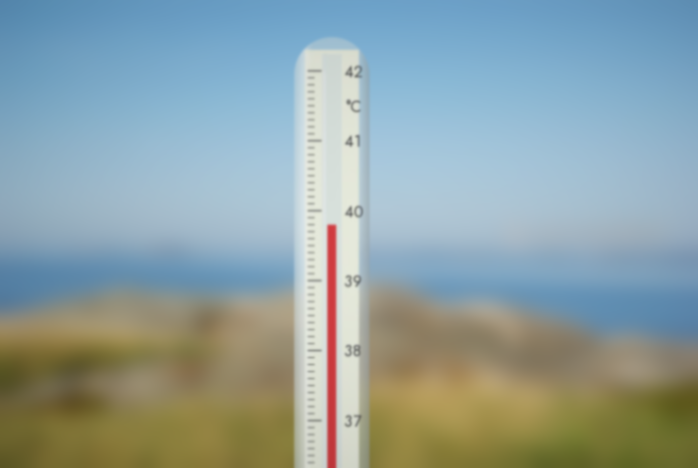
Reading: 39.8 °C
